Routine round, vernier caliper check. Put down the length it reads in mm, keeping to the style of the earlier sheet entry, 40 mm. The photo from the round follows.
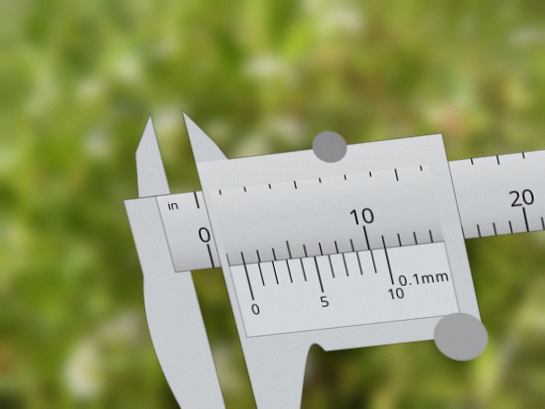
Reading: 2.0 mm
